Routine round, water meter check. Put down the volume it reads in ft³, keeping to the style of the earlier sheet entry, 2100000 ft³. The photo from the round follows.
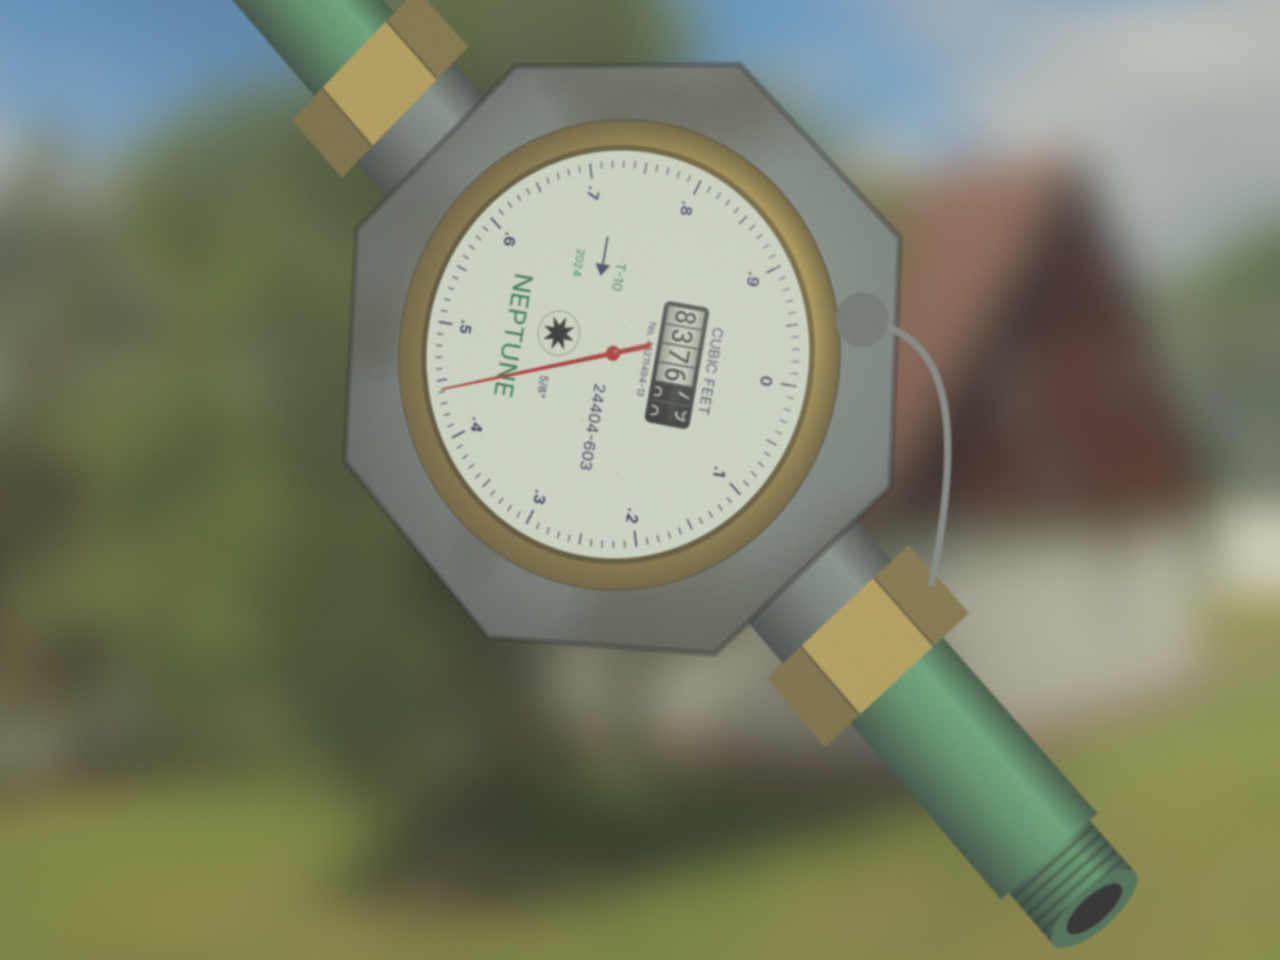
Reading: 837679.44 ft³
